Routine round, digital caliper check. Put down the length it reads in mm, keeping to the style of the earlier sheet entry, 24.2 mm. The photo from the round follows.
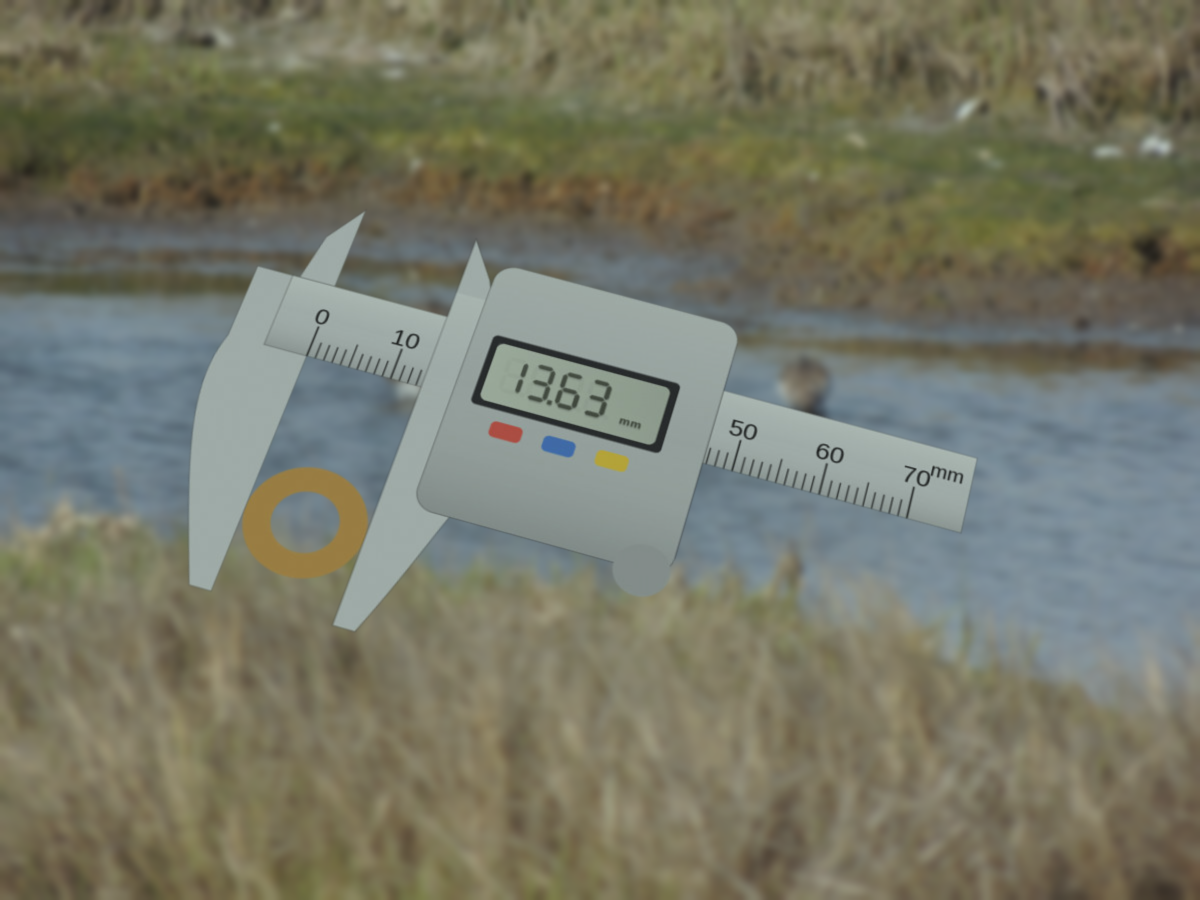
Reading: 13.63 mm
